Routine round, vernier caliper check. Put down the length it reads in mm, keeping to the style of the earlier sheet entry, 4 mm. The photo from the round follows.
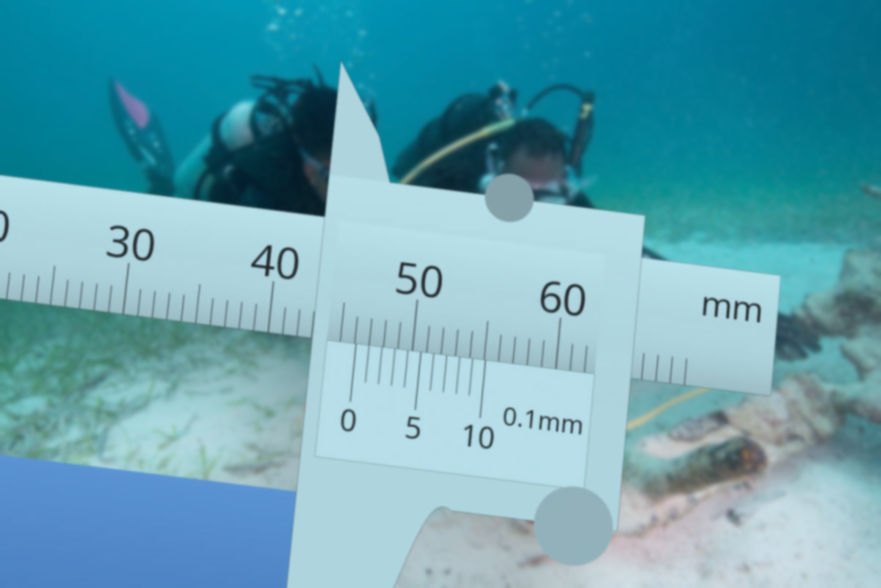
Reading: 46.1 mm
